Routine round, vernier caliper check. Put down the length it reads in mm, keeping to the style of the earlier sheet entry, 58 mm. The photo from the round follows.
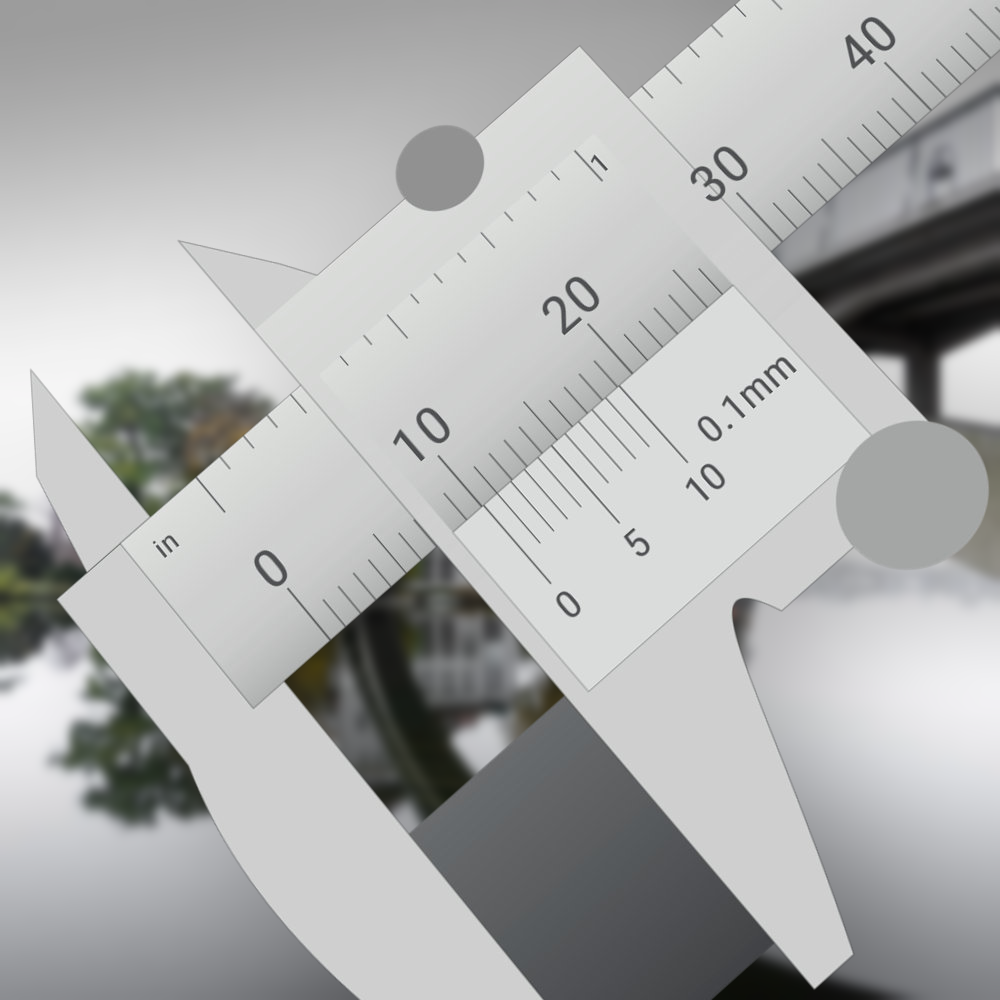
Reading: 10.1 mm
